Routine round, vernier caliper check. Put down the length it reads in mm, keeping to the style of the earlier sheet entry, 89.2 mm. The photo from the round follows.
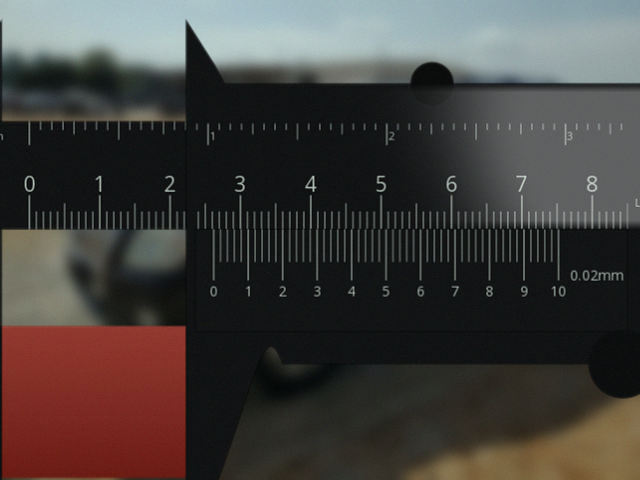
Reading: 26.2 mm
